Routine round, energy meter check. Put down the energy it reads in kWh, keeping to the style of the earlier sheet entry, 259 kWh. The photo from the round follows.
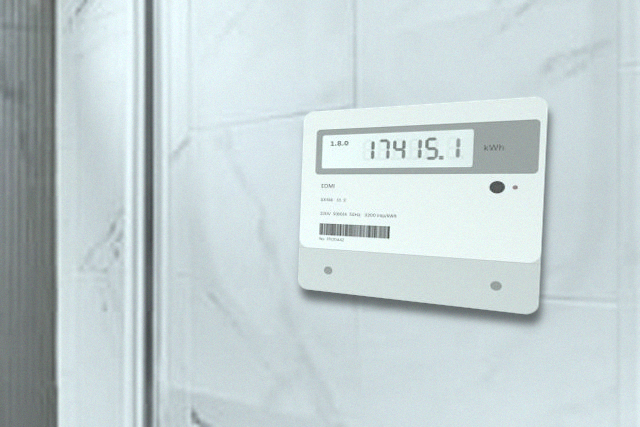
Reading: 17415.1 kWh
